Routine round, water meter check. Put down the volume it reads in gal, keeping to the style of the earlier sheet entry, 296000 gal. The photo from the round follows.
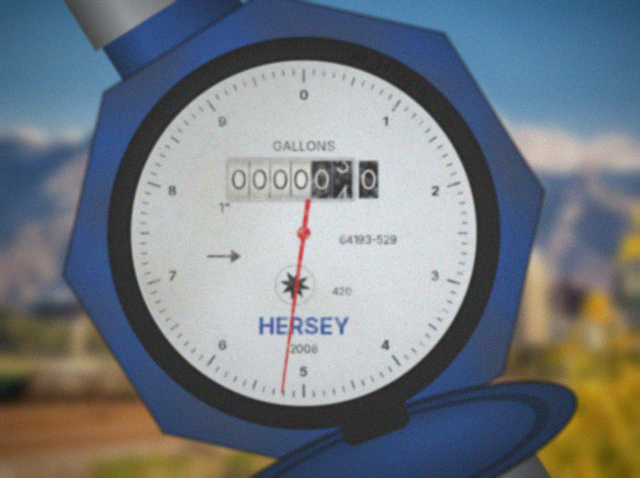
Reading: 35.2 gal
